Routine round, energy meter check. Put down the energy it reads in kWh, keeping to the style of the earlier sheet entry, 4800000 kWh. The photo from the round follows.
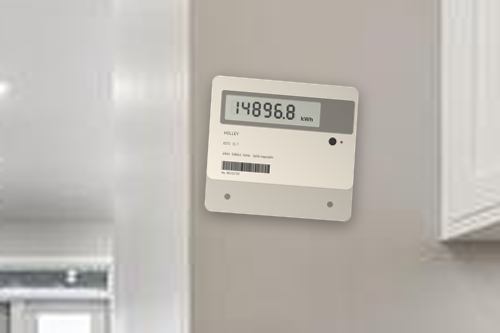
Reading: 14896.8 kWh
